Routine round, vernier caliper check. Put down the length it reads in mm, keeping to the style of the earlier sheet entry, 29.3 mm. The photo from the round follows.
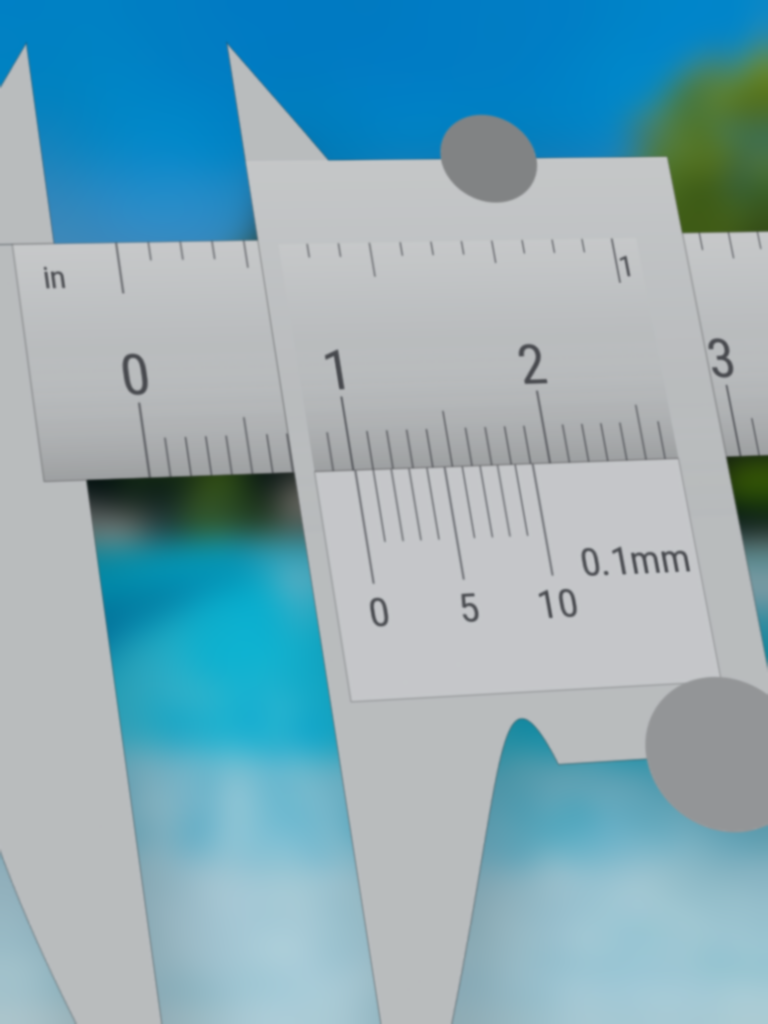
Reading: 10.1 mm
